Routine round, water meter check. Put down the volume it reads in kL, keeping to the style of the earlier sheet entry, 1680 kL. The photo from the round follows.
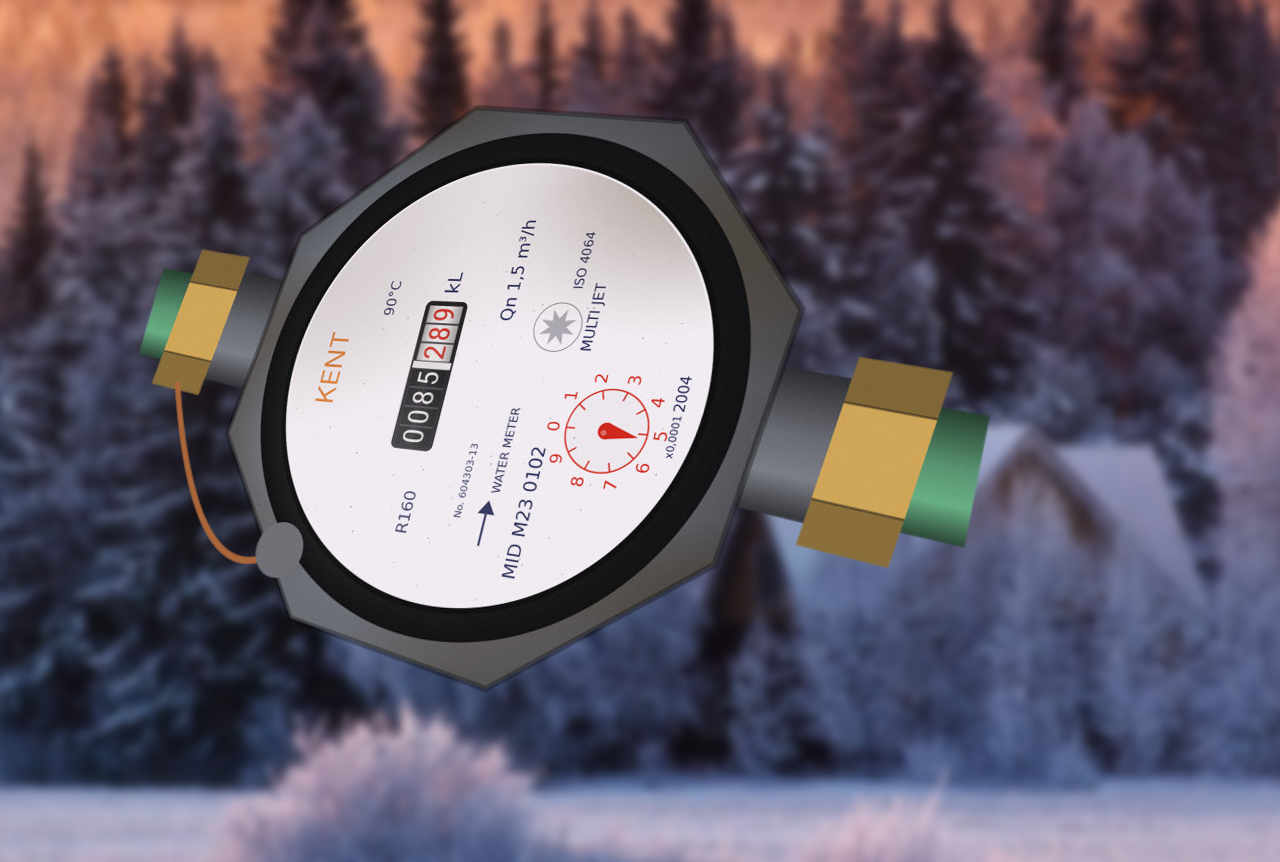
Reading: 85.2895 kL
